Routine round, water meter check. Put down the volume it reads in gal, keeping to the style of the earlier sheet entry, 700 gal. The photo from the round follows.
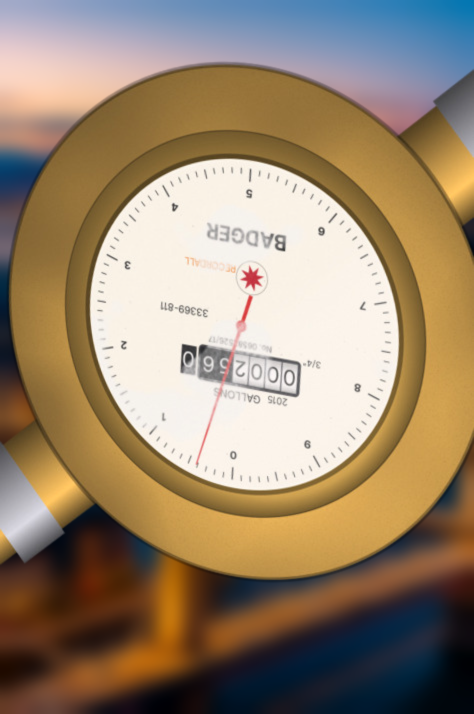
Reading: 2560.4 gal
